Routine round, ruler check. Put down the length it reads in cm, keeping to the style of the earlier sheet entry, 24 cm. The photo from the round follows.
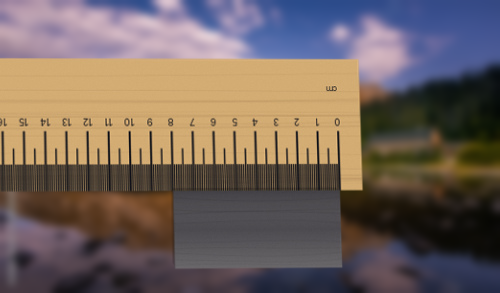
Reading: 8 cm
